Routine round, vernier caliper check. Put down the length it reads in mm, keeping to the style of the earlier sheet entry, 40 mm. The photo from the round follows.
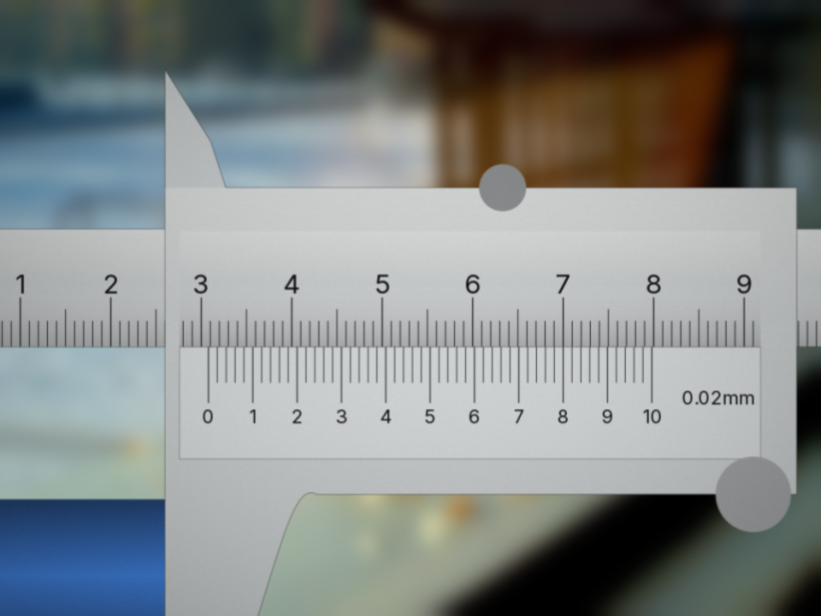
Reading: 30.8 mm
